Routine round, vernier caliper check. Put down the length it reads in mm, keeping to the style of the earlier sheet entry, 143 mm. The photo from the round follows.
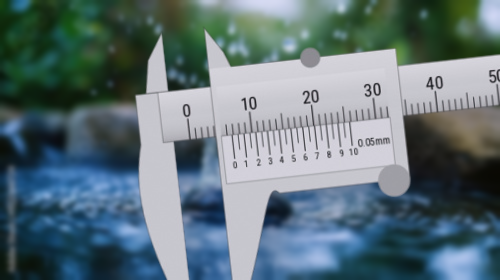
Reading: 6.8 mm
